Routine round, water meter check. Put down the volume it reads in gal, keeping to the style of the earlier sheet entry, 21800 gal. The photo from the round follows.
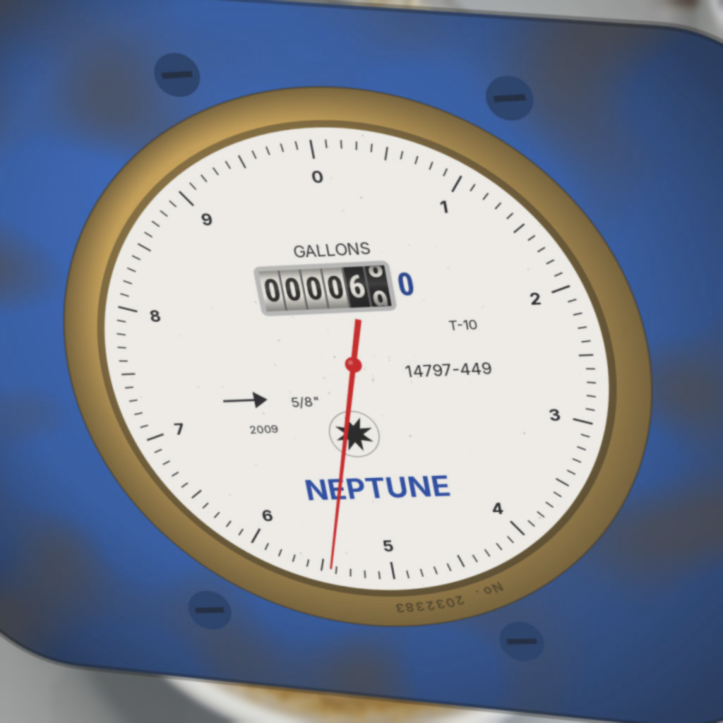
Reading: 685.4 gal
